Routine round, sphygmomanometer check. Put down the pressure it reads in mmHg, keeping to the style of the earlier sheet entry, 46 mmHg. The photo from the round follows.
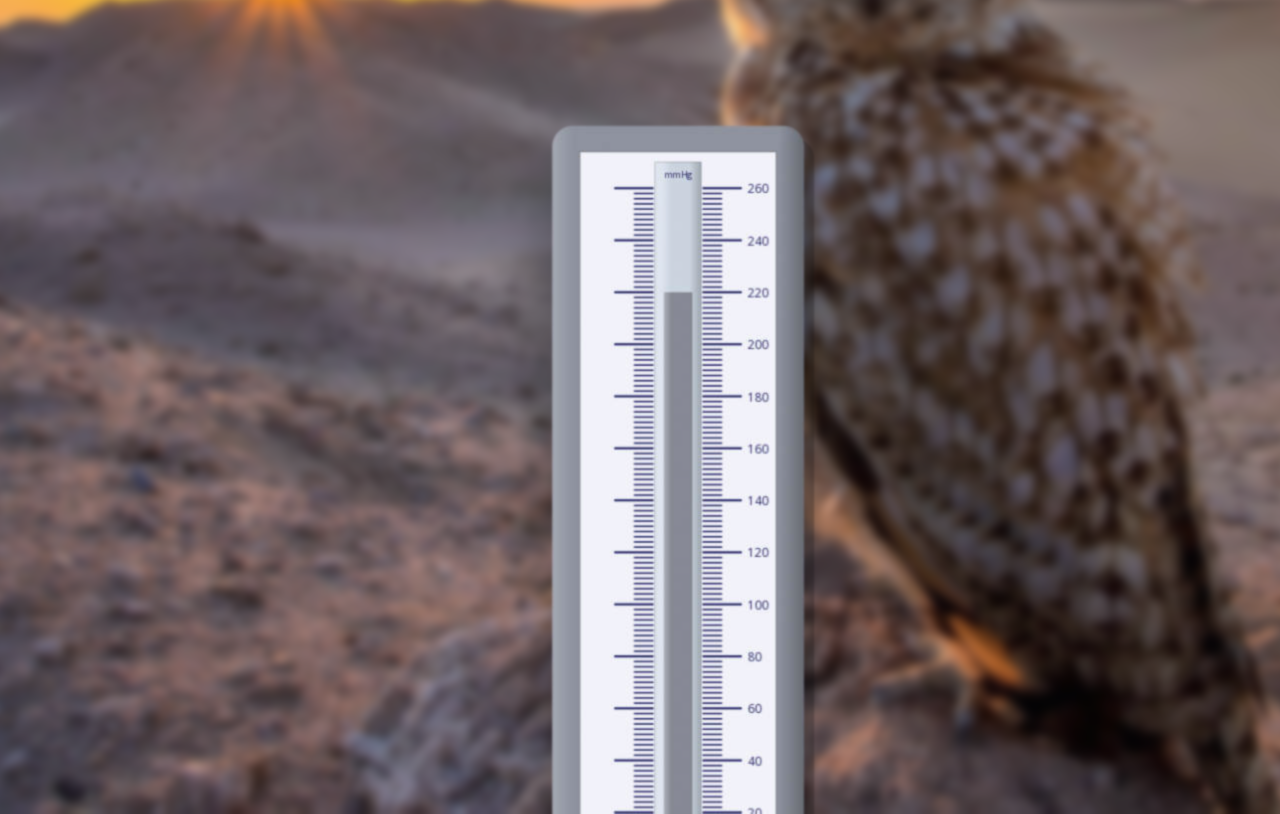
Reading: 220 mmHg
